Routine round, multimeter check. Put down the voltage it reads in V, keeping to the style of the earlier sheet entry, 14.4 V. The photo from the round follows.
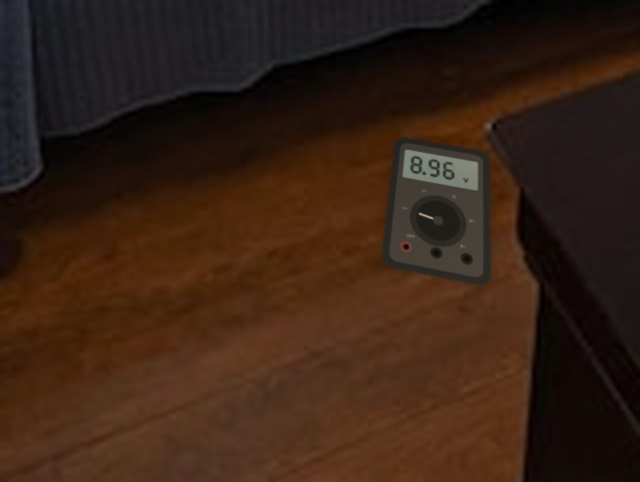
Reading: 8.96 V
